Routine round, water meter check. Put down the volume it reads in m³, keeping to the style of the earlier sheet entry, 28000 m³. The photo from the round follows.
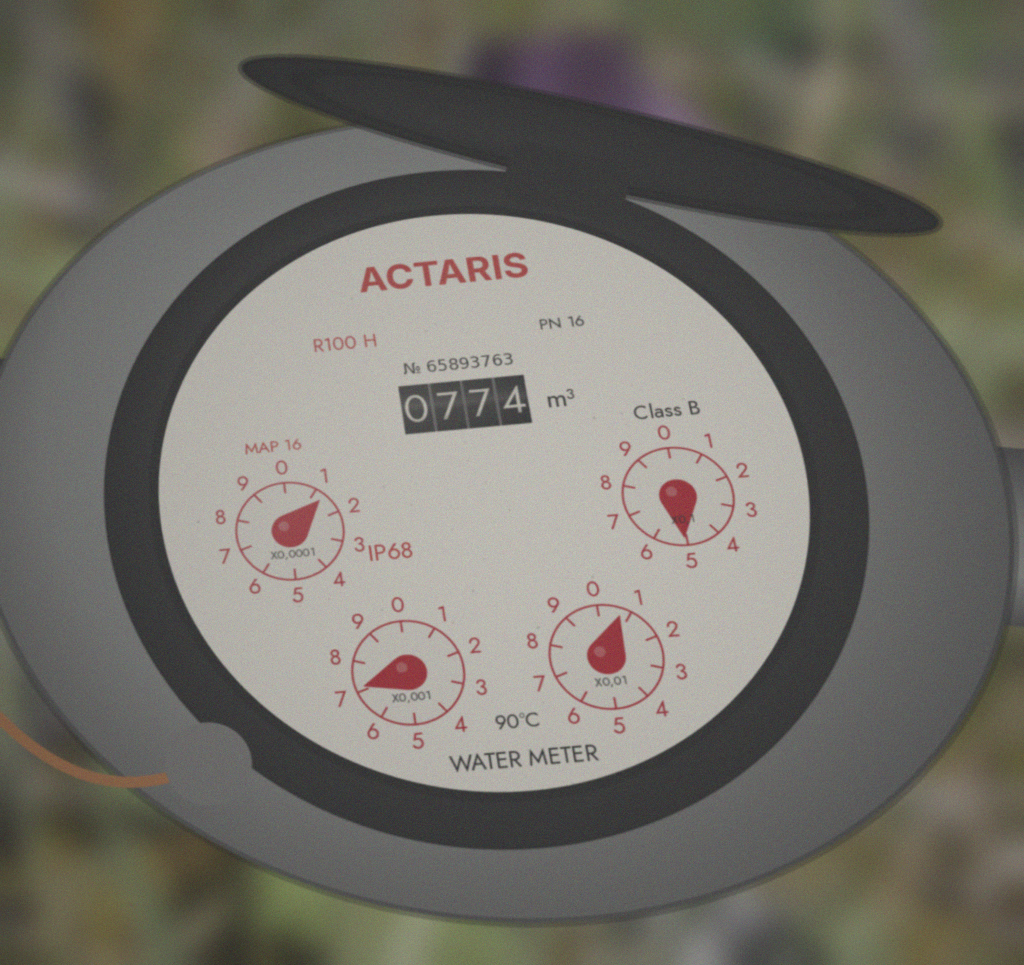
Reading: 774.5071 m³
